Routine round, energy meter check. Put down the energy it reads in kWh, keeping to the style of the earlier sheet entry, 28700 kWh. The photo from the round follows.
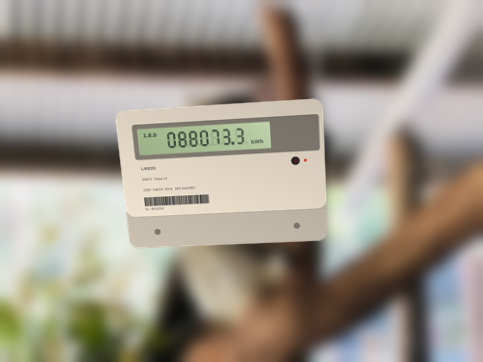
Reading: 88073.3 kWh
